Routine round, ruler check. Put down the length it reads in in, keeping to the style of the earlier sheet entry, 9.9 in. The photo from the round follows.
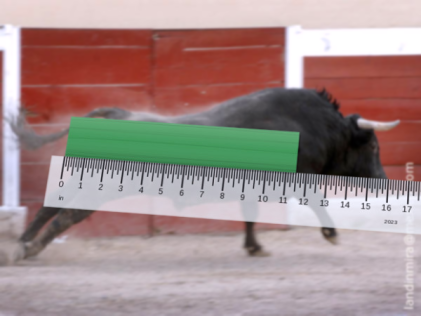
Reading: 11.5 in
